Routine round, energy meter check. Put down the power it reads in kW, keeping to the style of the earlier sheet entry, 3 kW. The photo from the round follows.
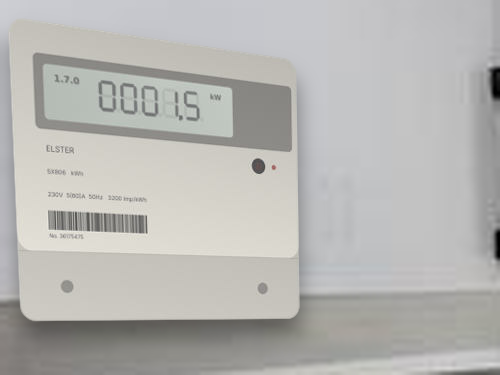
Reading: 1.5 kW
